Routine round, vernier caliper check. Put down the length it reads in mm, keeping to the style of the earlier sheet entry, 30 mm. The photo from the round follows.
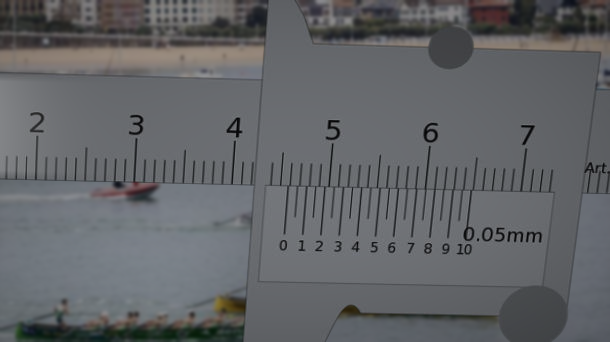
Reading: 45.8 mm
